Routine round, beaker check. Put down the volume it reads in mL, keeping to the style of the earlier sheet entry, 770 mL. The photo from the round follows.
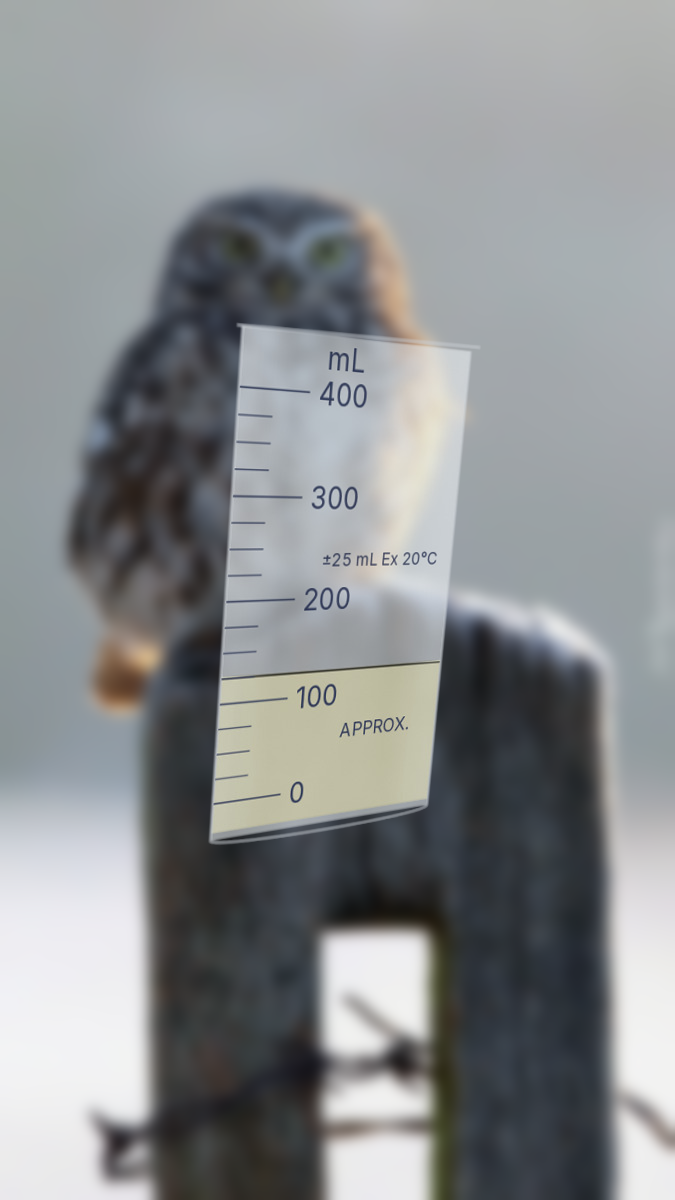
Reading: 125 mL
